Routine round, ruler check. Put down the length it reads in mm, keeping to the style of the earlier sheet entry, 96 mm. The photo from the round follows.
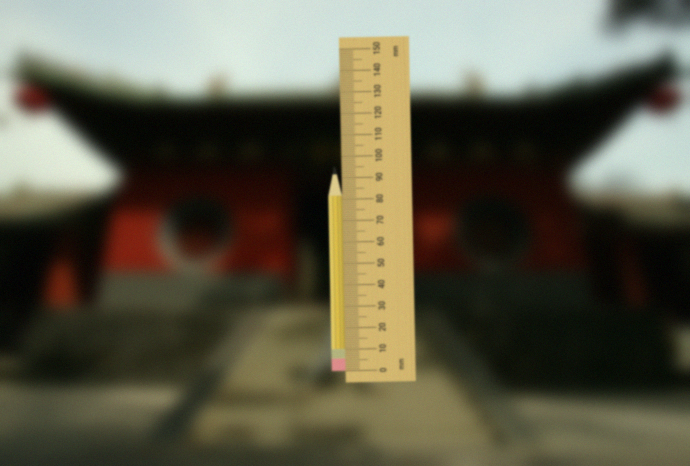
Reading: 95 mm
